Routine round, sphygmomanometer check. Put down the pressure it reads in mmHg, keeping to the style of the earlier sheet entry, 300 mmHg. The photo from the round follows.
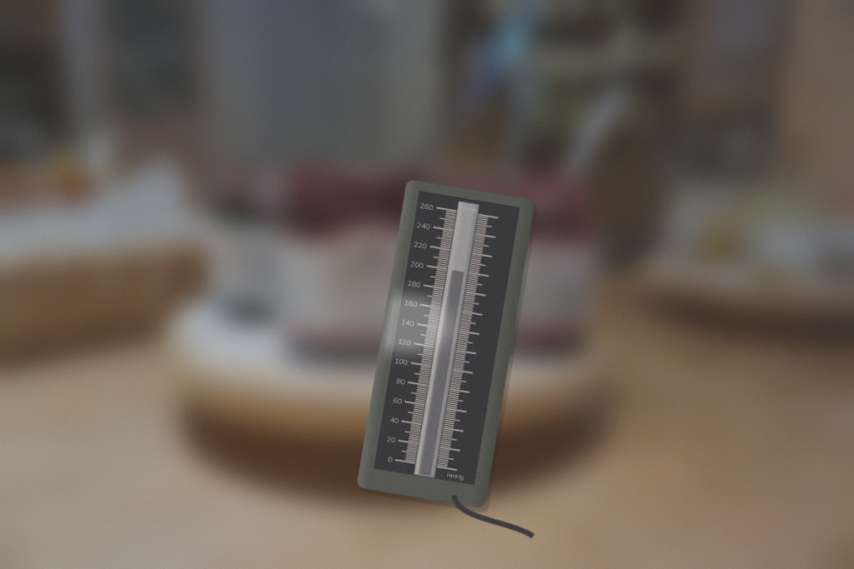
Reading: 200 mmHg
